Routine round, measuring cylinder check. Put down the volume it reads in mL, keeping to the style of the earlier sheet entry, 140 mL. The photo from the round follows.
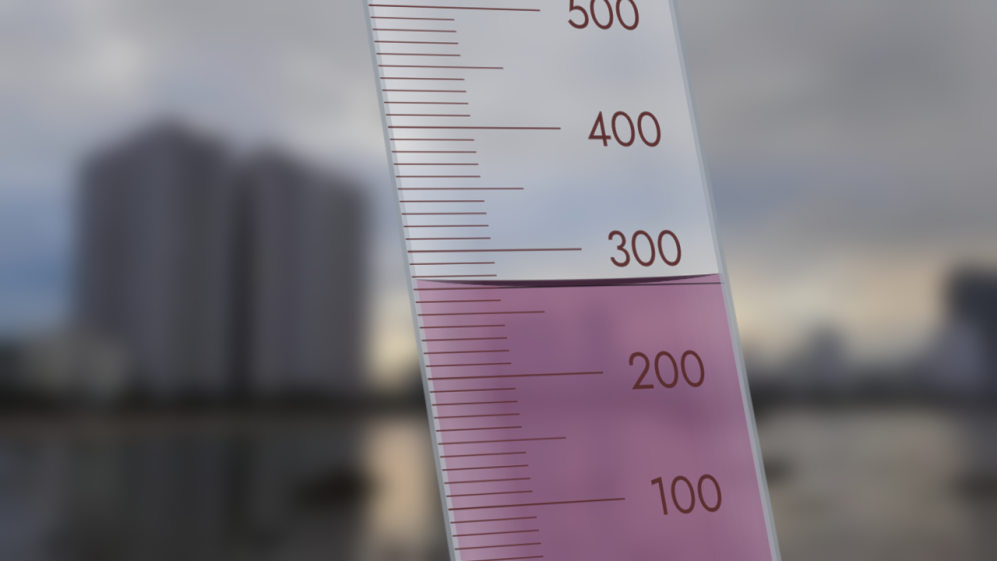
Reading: 270 mL
